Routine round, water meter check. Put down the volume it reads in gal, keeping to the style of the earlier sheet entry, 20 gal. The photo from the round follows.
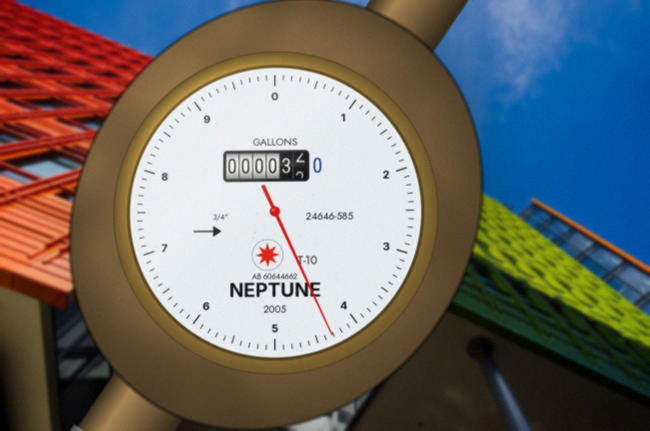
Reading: 324.3 gal
